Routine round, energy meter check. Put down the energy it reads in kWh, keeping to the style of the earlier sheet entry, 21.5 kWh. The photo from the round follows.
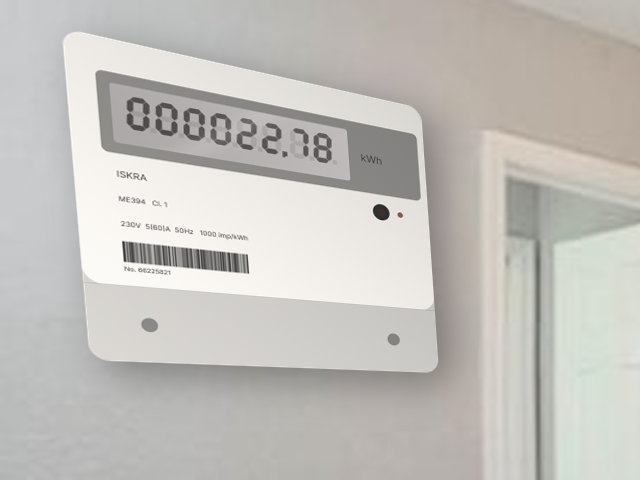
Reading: 22.78 kWh
